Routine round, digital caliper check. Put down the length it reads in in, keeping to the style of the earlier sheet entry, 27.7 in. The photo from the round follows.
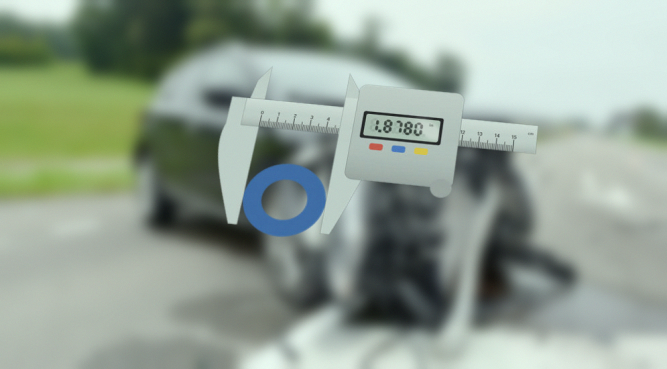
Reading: 1.8780 in
